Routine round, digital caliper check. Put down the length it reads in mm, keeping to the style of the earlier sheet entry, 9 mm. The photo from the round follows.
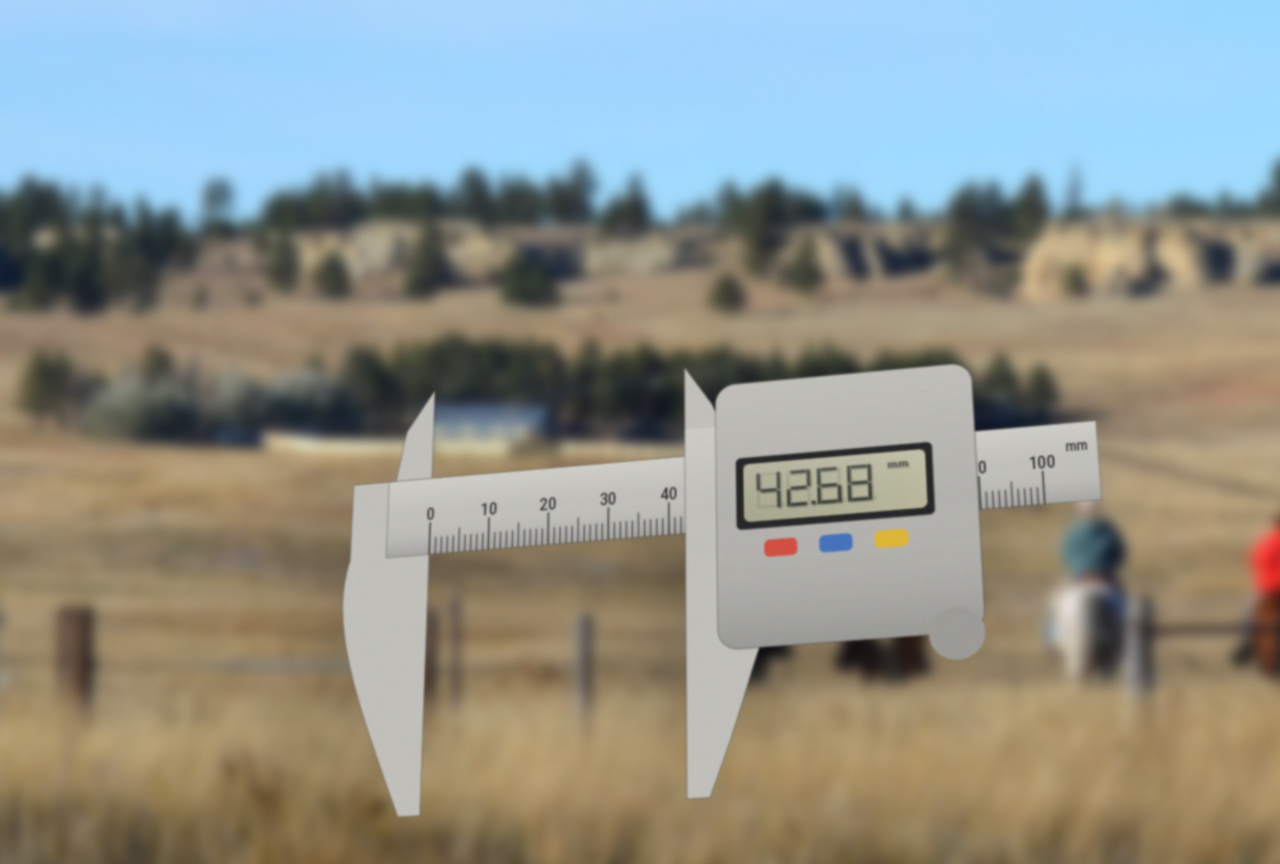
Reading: 42.68 mm
